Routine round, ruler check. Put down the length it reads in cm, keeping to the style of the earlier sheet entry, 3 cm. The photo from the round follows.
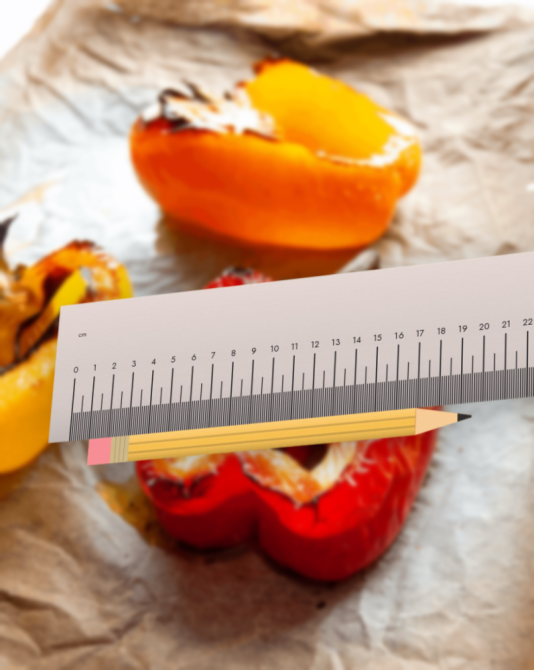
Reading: 18.5 cm
